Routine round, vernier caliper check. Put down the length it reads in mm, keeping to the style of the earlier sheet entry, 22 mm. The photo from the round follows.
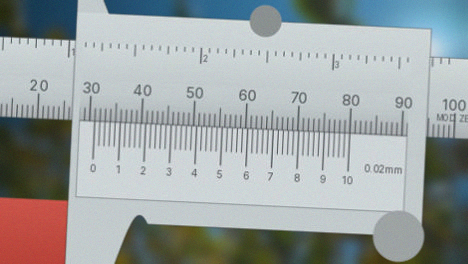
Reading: 31.0 mm
